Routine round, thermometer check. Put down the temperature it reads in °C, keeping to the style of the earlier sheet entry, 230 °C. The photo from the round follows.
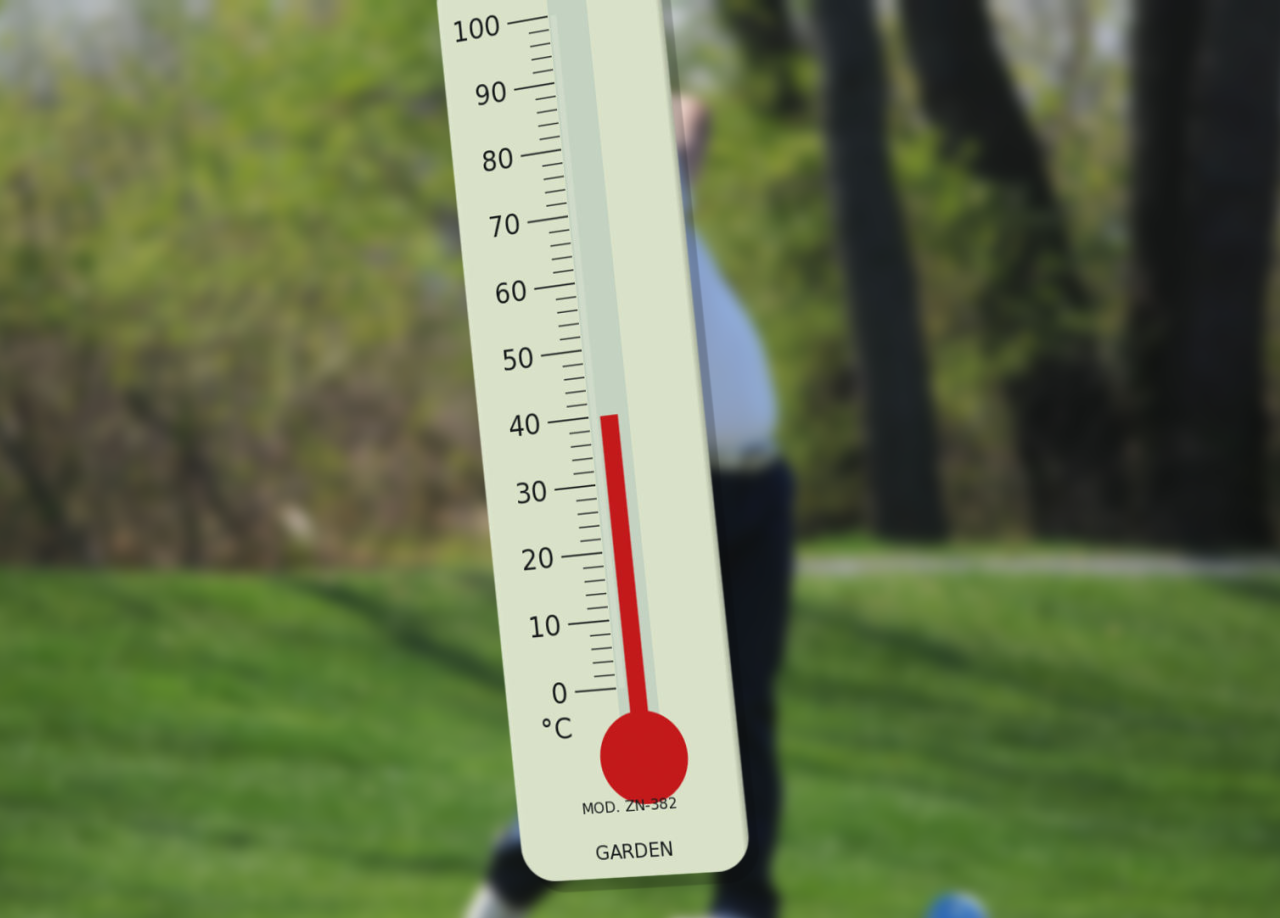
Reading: 40 °C
